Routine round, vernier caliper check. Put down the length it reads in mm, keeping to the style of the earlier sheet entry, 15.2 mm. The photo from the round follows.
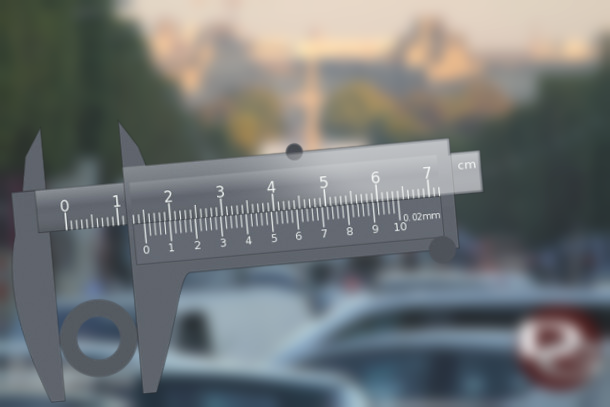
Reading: 15.0 mm
